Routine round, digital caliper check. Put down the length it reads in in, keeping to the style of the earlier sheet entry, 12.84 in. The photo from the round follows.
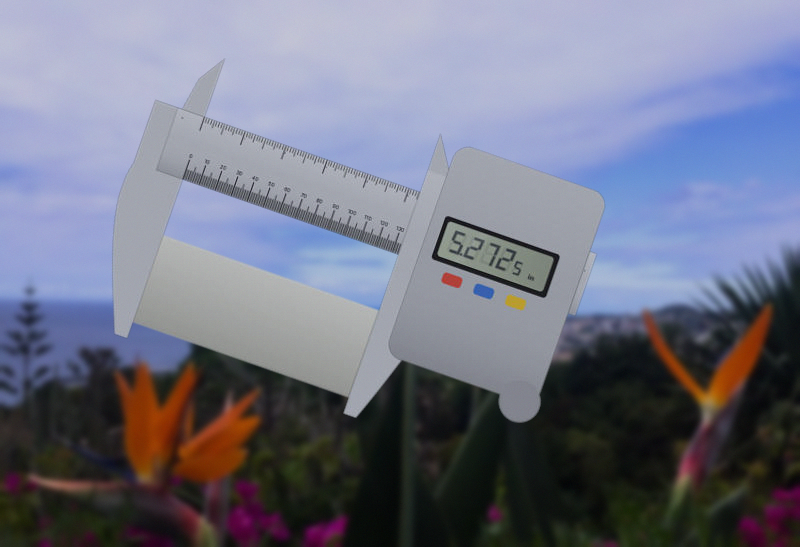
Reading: 5.2725 in
